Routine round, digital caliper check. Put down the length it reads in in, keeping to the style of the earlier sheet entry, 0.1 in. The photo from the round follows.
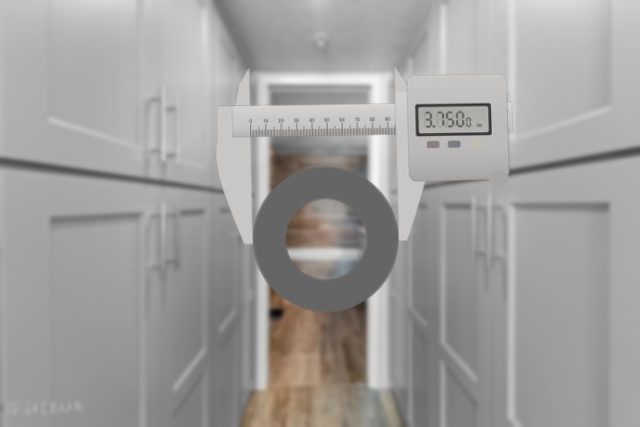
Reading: 3.7500 in
